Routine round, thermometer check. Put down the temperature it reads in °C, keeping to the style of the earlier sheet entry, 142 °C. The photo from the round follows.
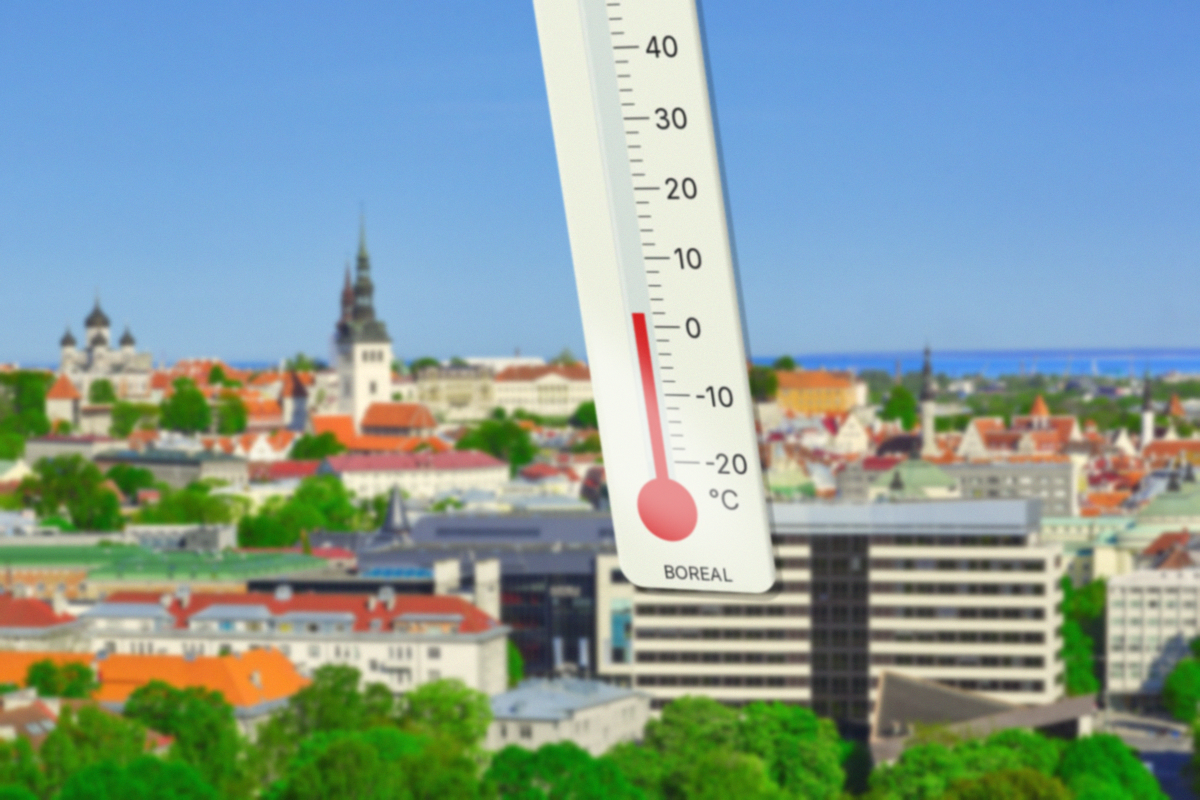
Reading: 2 °C
